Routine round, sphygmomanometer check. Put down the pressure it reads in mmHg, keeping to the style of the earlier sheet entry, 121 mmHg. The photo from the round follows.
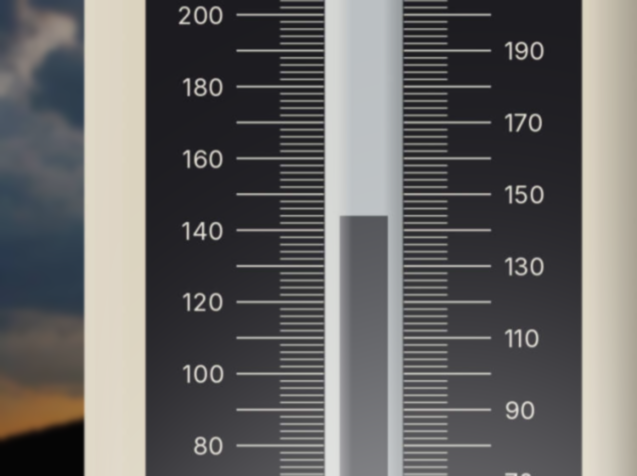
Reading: 144 mmHg
